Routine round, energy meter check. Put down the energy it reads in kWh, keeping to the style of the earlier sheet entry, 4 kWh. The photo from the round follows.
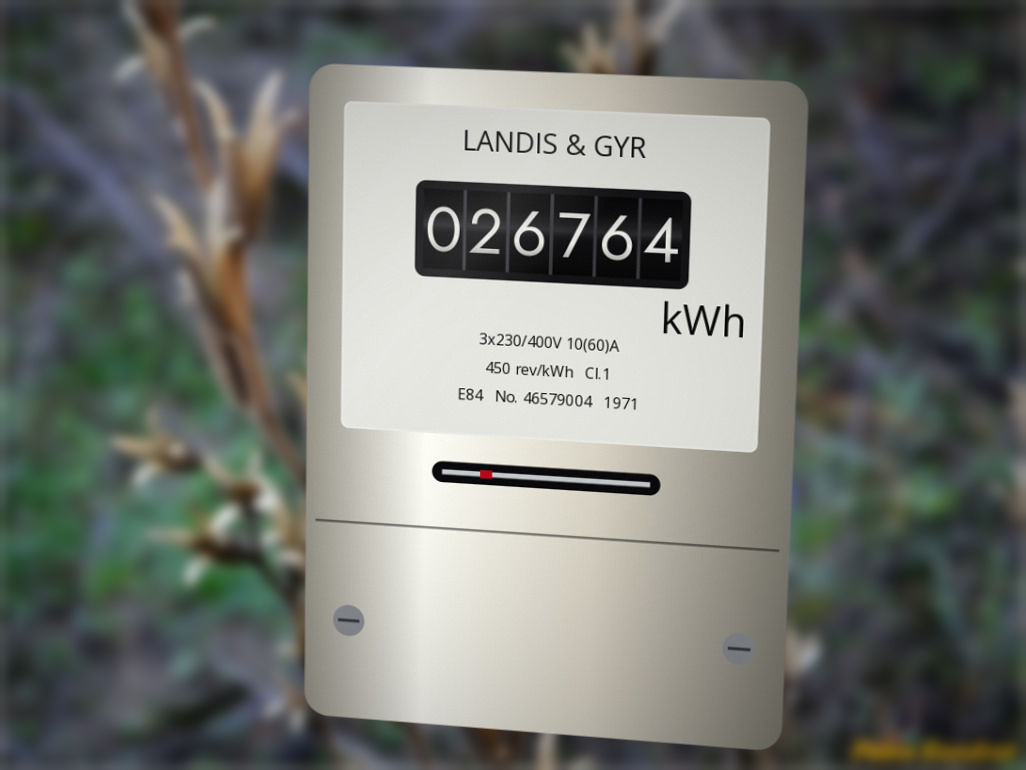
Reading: 26764 kWh
